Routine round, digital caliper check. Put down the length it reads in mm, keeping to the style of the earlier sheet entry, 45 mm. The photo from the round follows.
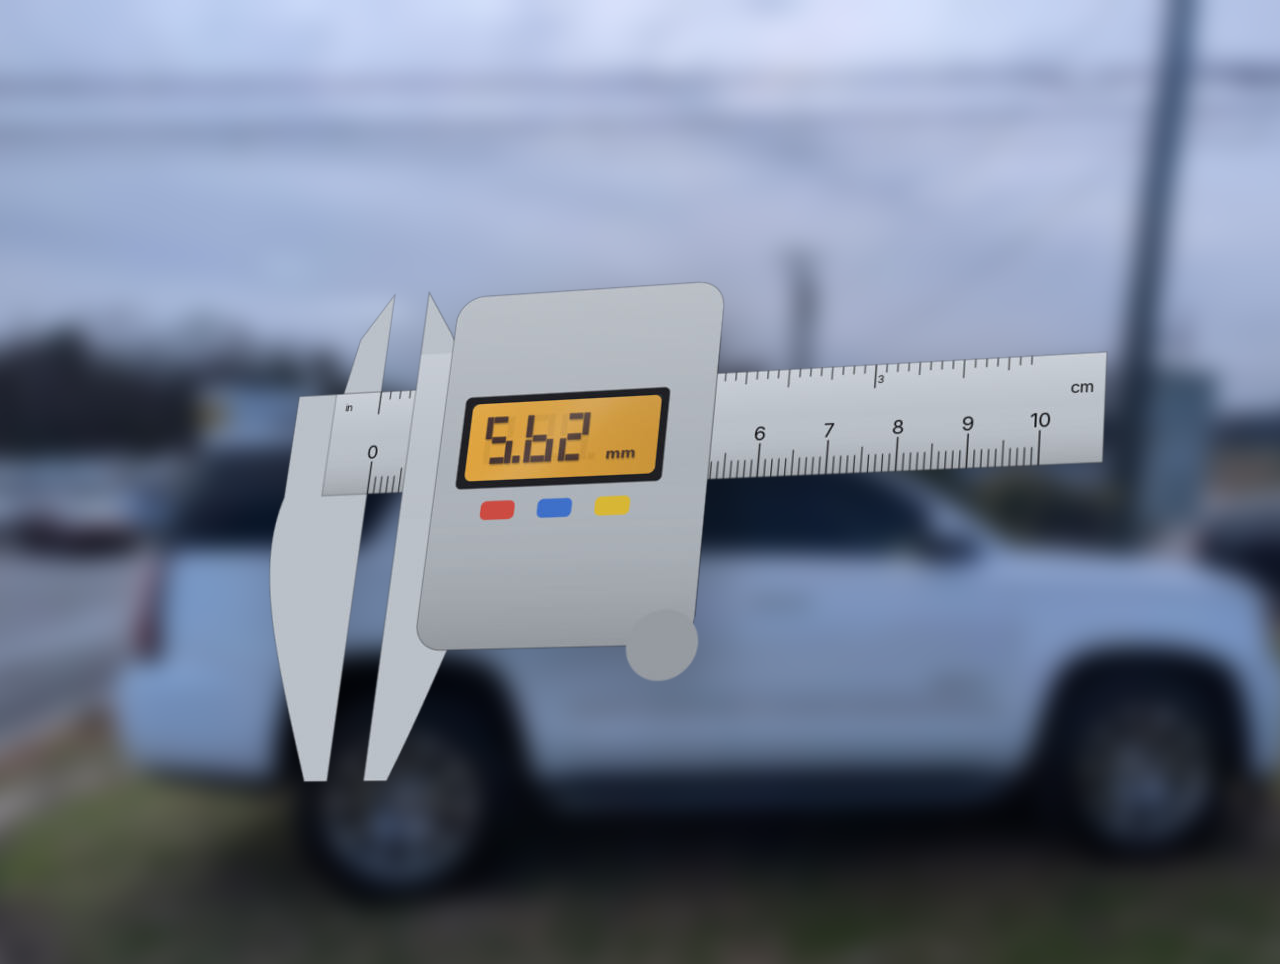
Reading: 5.62 mm
